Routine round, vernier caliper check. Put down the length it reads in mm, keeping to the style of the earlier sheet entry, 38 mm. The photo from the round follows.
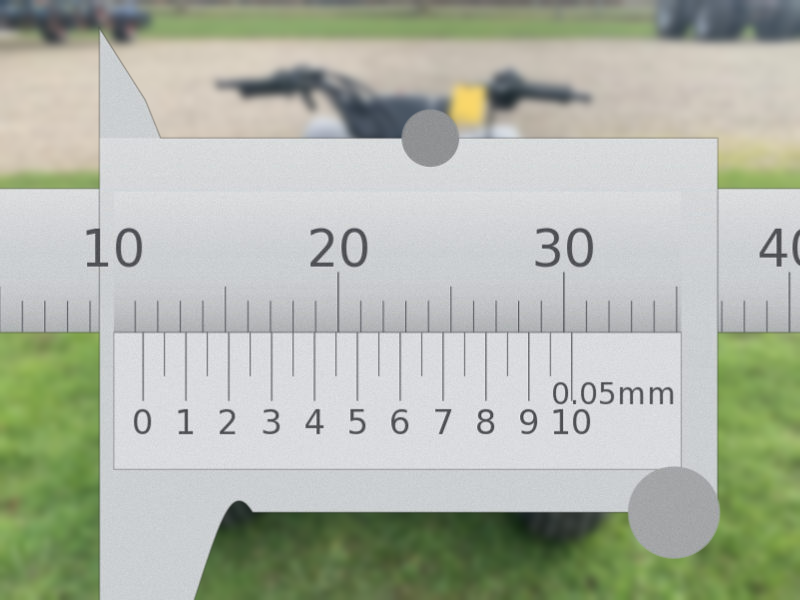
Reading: 11.35 mm
